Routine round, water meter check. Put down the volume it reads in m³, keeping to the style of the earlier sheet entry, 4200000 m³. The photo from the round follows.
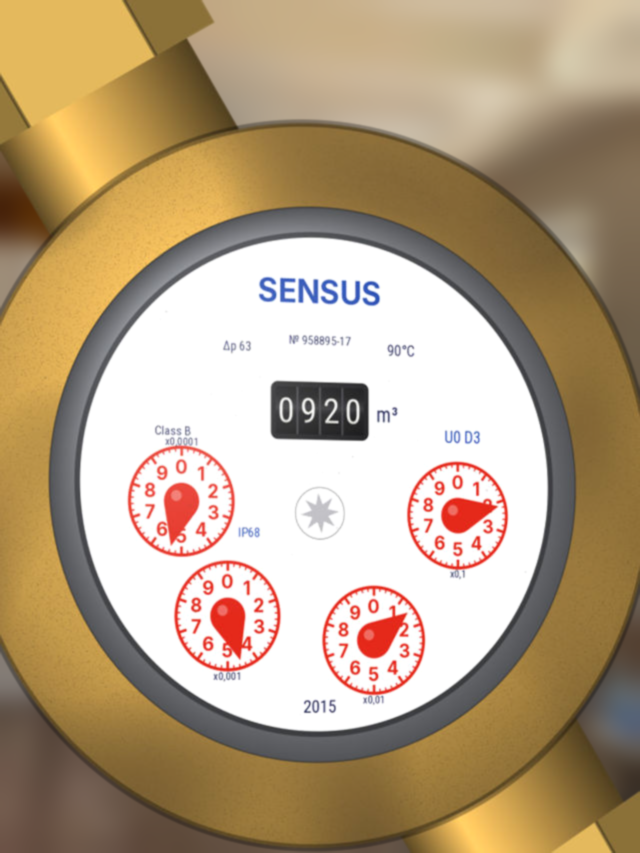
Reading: 920.2145 m³
